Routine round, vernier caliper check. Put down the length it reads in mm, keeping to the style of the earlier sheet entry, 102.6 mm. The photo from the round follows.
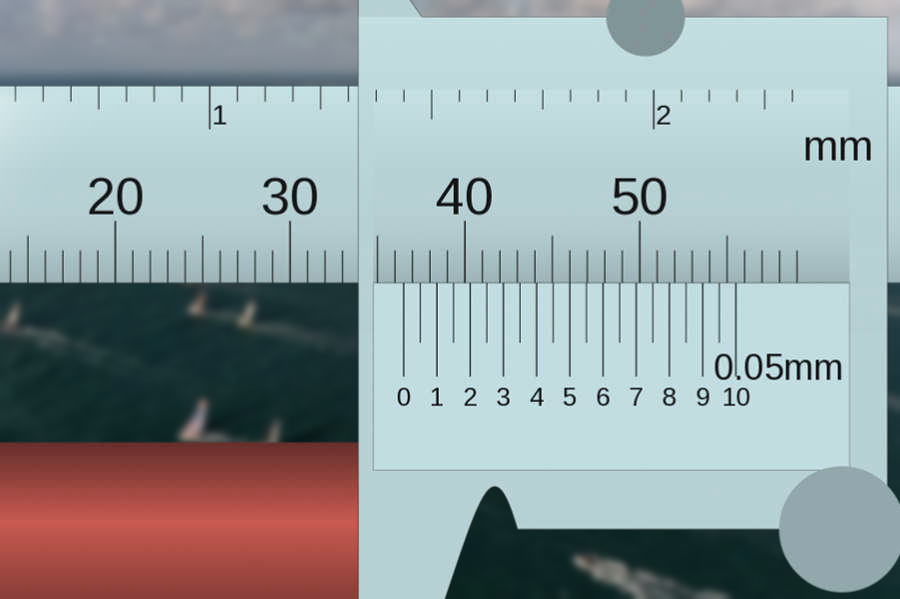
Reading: 36.5 mm
